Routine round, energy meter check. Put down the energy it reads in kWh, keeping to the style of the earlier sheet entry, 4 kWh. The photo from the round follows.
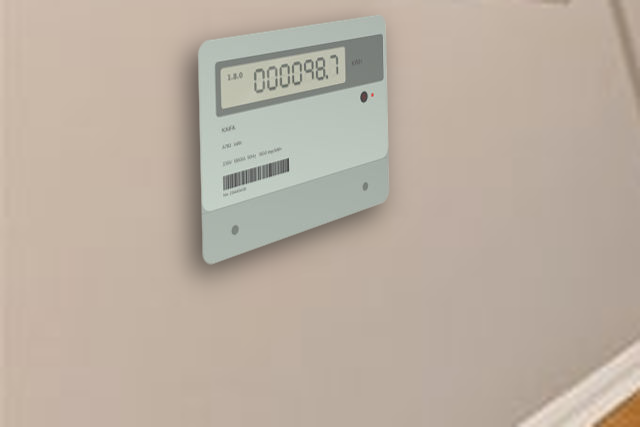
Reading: 98.7 kWh
